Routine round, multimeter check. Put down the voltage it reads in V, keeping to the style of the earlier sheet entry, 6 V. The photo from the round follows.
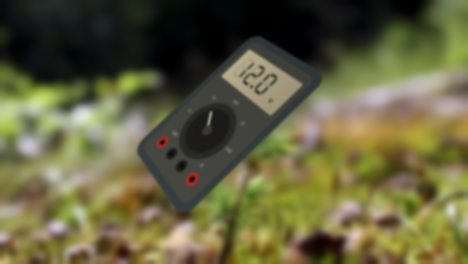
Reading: 12.0 V
